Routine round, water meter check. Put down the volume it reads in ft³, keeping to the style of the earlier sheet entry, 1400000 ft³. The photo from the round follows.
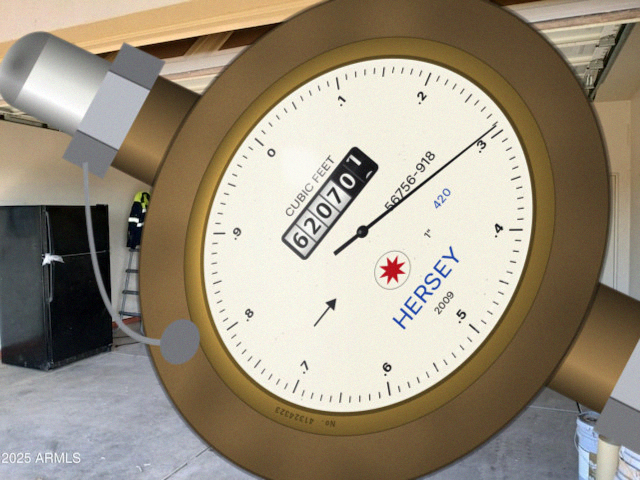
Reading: 620701.29 ft³
